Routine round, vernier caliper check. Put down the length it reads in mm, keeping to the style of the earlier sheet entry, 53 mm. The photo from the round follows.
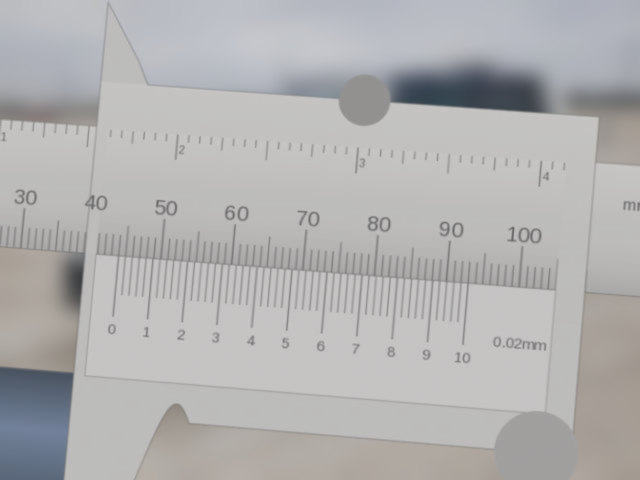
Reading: 44.0 mm
